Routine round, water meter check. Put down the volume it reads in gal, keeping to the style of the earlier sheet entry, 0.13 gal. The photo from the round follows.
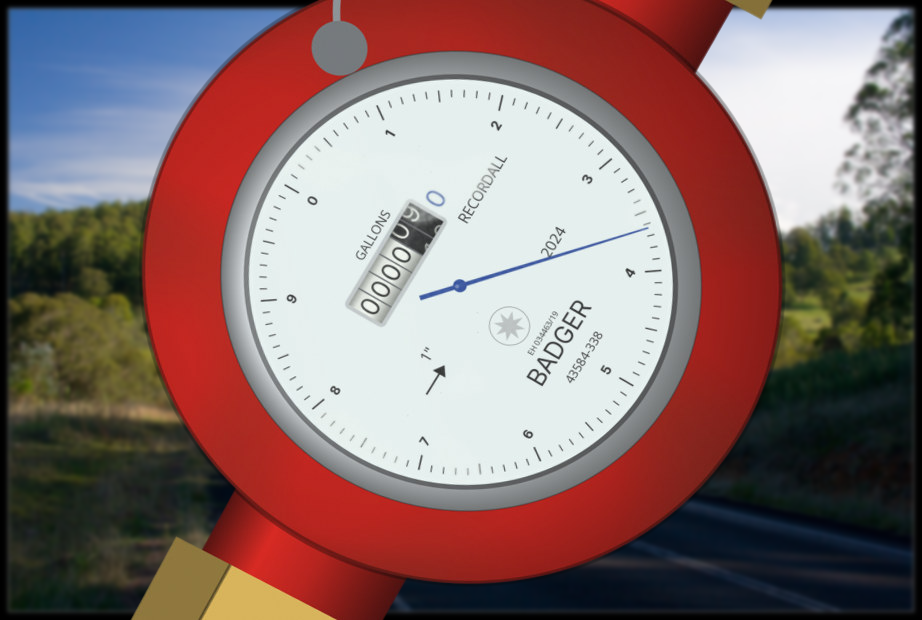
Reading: 93.6 gal
